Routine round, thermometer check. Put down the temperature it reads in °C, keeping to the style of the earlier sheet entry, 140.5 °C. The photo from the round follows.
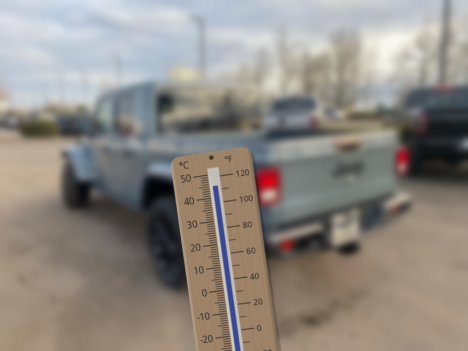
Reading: 45 °C
